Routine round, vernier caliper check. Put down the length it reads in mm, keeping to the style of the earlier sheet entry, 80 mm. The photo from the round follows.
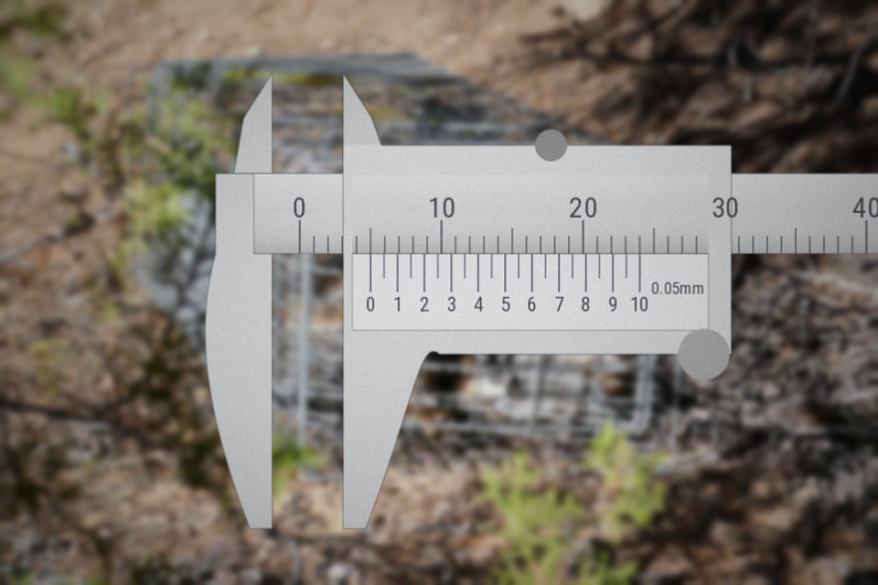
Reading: 5.0 mm
